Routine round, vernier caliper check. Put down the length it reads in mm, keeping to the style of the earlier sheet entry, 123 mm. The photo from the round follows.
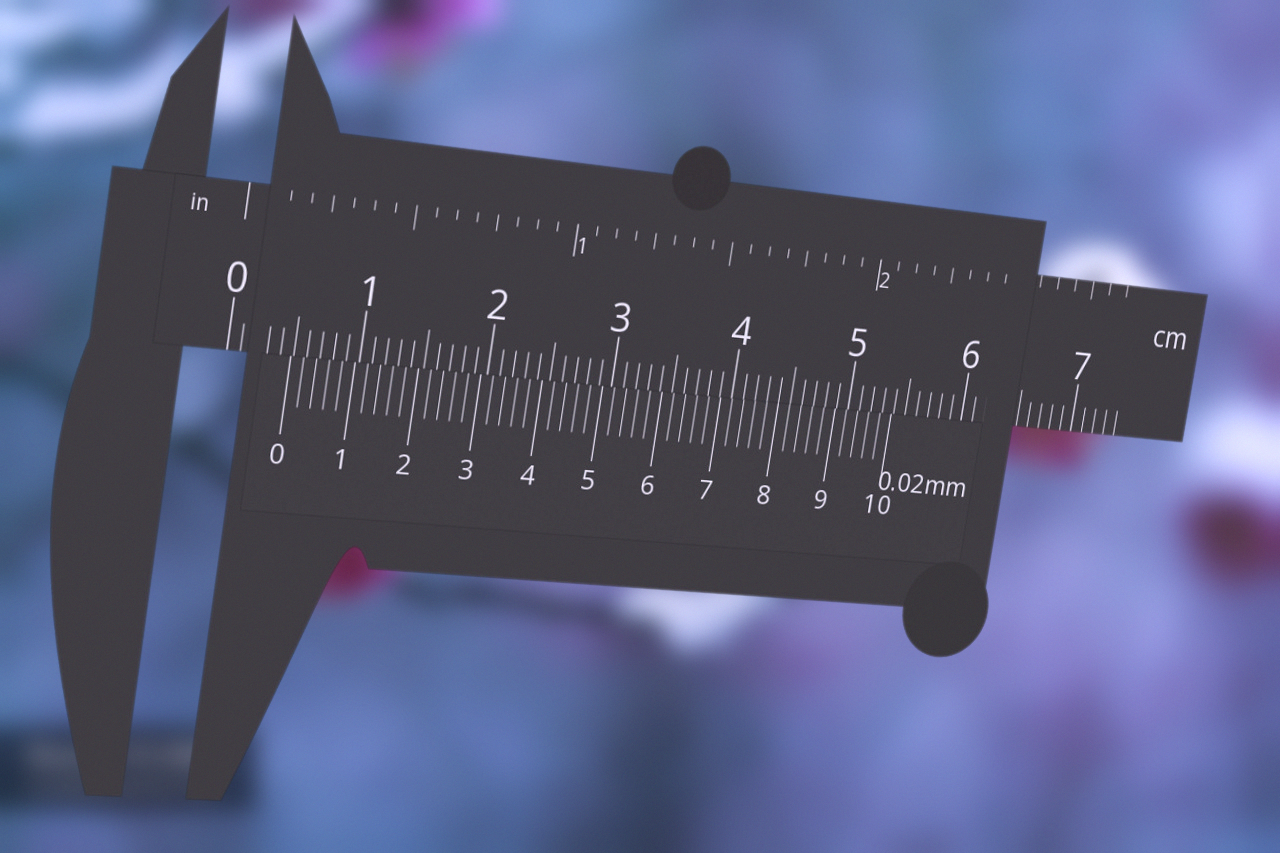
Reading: 4.8 mm
